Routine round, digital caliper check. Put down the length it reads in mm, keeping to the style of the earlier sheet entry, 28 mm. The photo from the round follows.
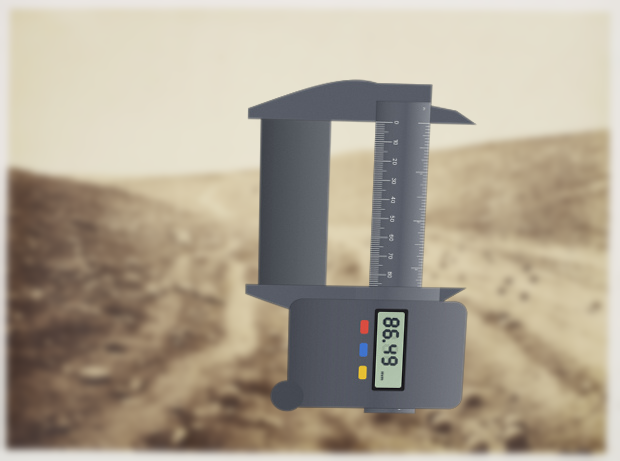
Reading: 86.49 mm
